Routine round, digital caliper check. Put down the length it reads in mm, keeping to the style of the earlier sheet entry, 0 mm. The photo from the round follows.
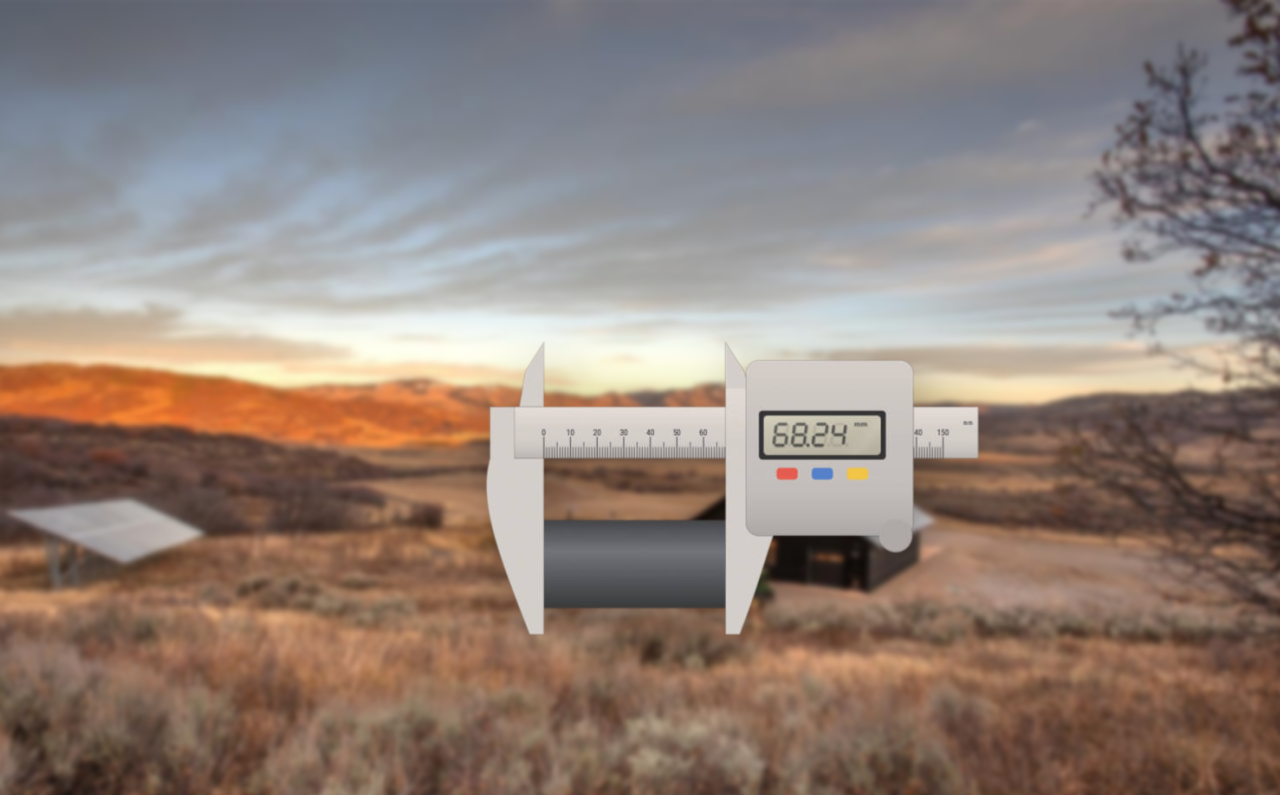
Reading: 68.24 mm
